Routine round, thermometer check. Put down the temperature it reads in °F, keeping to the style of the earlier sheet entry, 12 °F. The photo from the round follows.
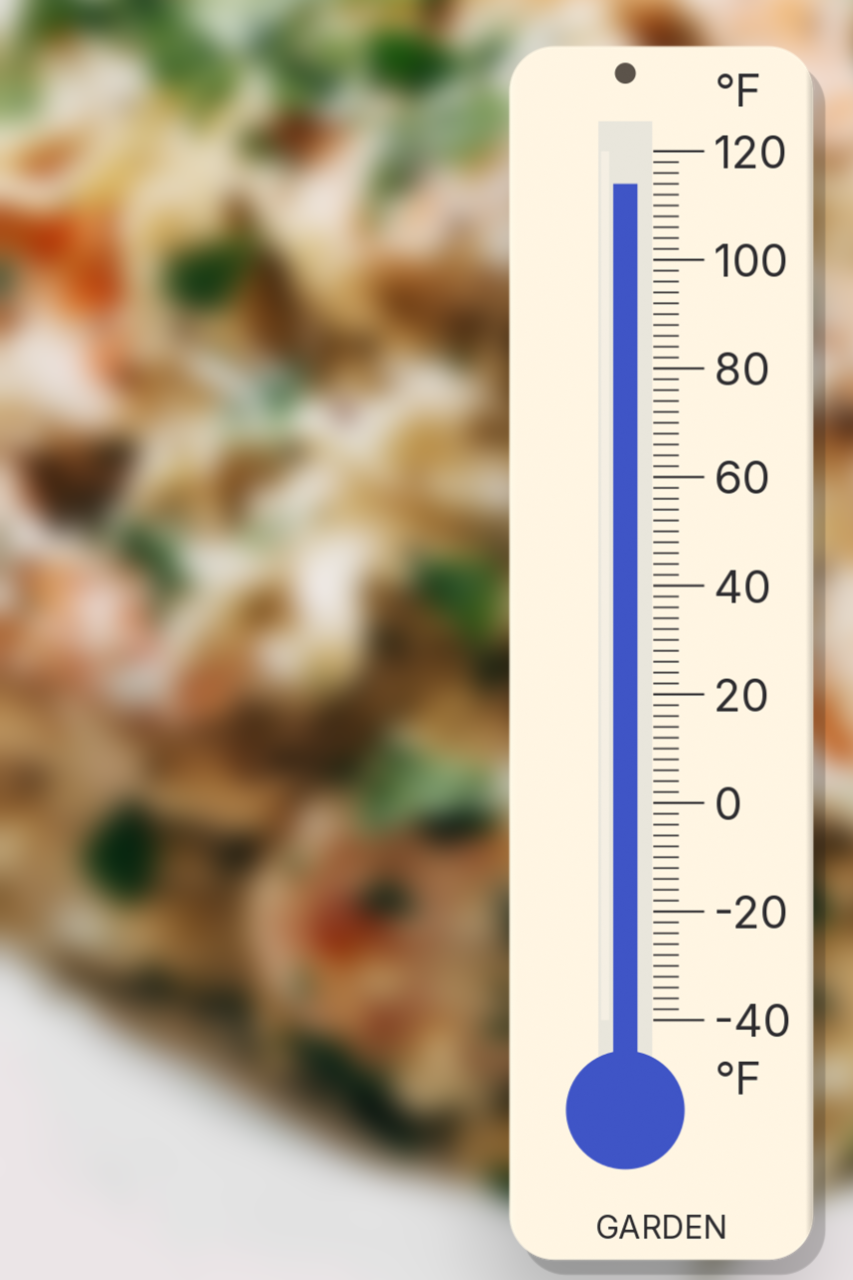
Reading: 114 °F
